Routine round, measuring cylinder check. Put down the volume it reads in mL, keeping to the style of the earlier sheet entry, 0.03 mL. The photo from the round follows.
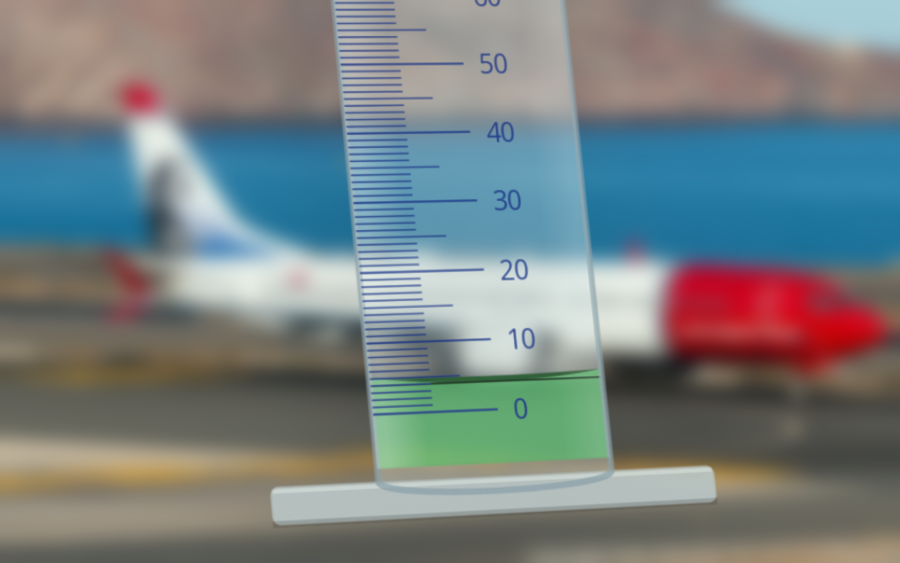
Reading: 4 mL
